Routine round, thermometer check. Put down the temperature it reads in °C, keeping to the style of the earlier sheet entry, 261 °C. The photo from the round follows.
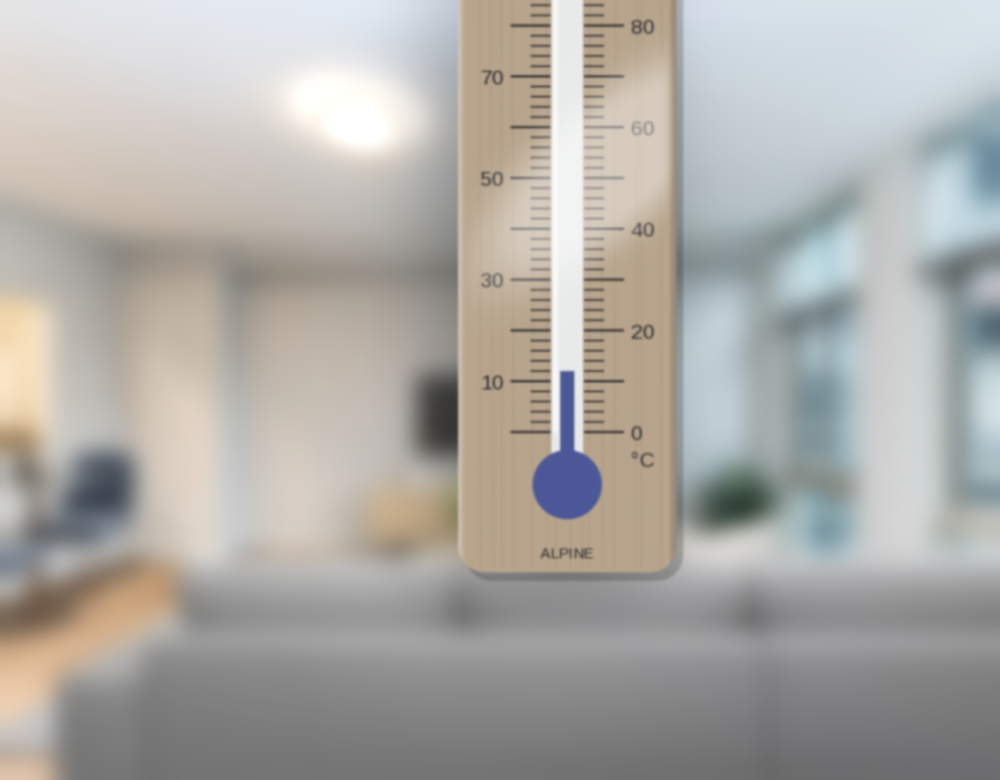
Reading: 12 °C
